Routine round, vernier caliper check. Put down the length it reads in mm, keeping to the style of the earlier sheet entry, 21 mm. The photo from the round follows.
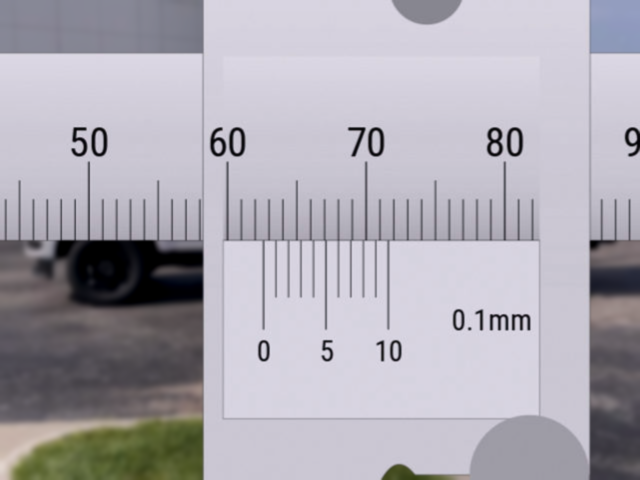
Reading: 62.6 mm
